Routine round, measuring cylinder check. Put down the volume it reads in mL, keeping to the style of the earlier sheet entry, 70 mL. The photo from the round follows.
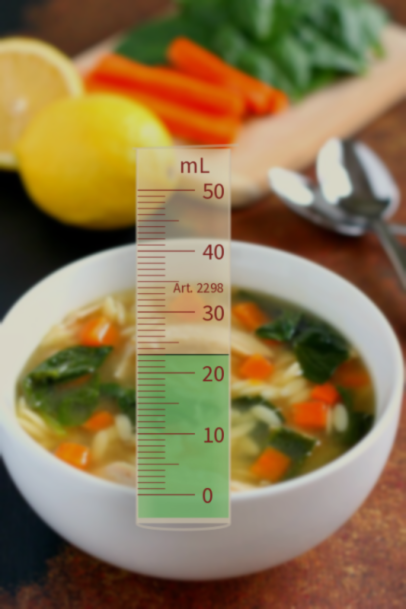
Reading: 23 mL
